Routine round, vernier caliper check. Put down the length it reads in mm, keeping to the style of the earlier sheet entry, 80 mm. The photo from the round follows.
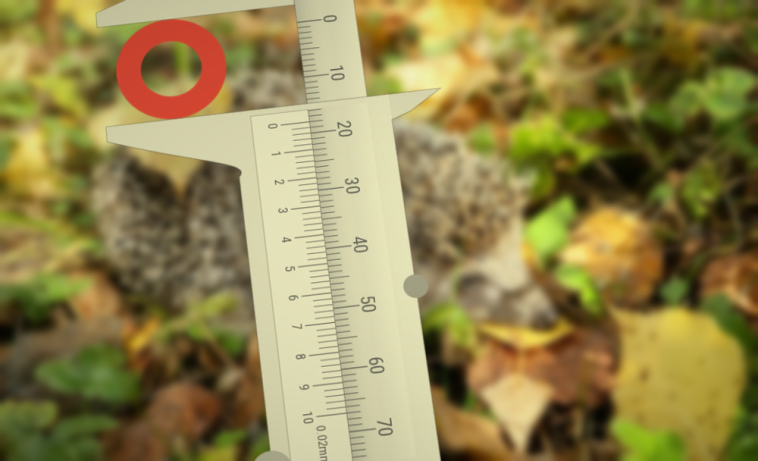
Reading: 18.0 mm
